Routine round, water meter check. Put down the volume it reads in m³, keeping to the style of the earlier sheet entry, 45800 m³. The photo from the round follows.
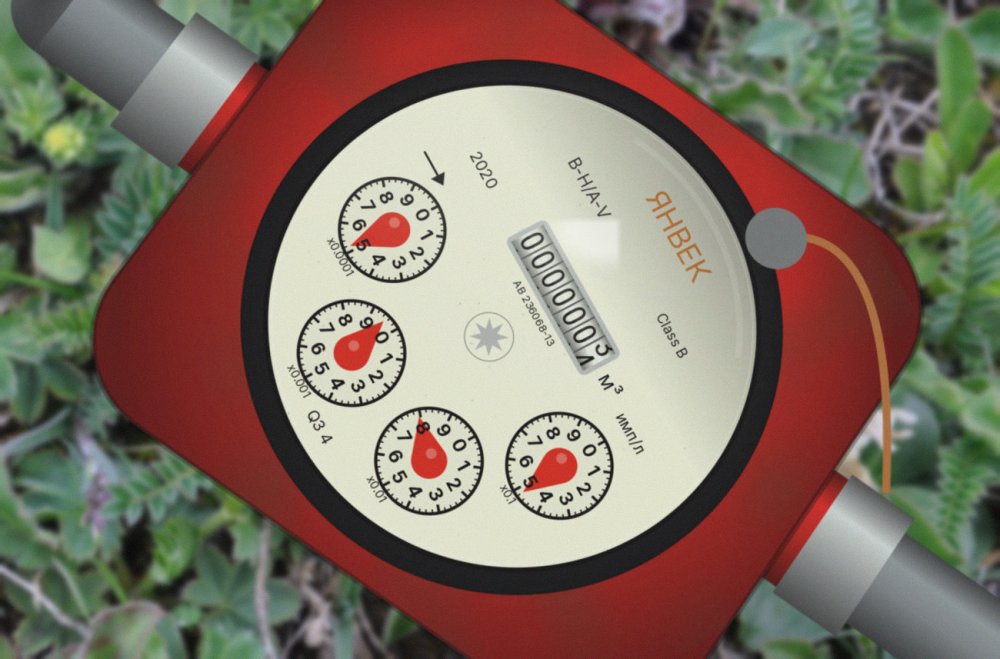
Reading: 3.4795 m³
